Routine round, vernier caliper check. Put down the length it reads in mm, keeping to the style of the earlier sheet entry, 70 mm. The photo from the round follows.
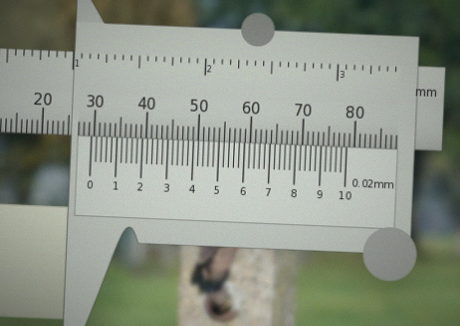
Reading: 29.5 mm
